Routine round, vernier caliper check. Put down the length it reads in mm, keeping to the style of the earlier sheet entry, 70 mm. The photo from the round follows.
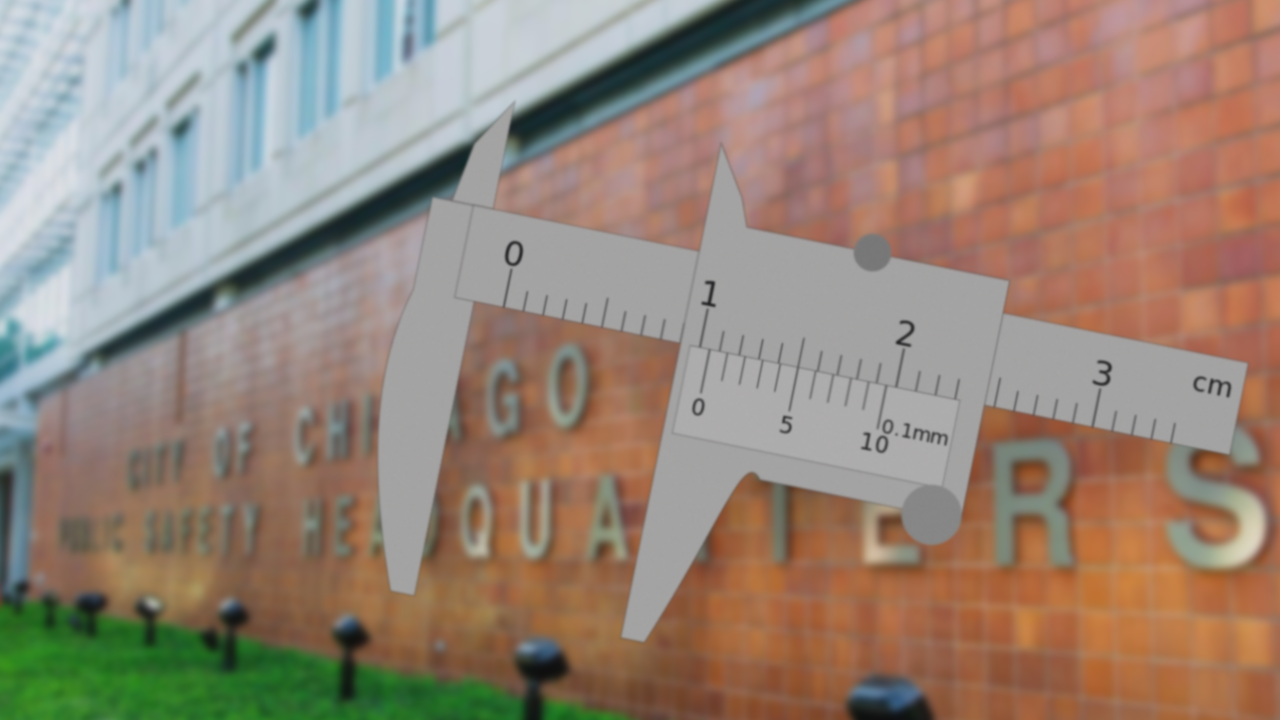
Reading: 10.5 mm
